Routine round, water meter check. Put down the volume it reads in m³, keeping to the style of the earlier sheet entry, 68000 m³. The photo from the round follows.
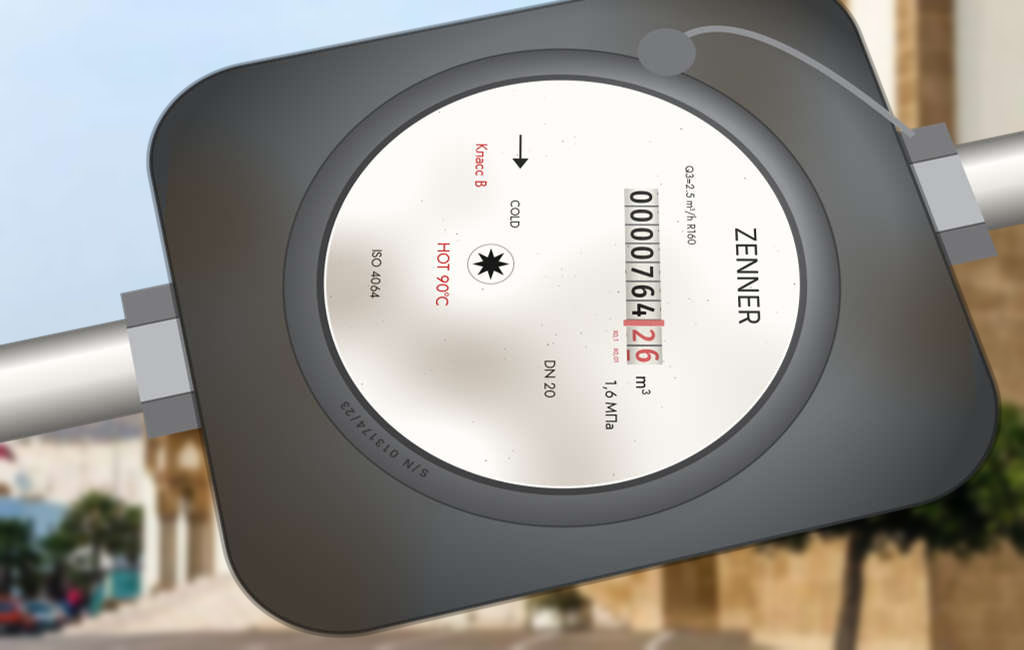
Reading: 764.26 m³
